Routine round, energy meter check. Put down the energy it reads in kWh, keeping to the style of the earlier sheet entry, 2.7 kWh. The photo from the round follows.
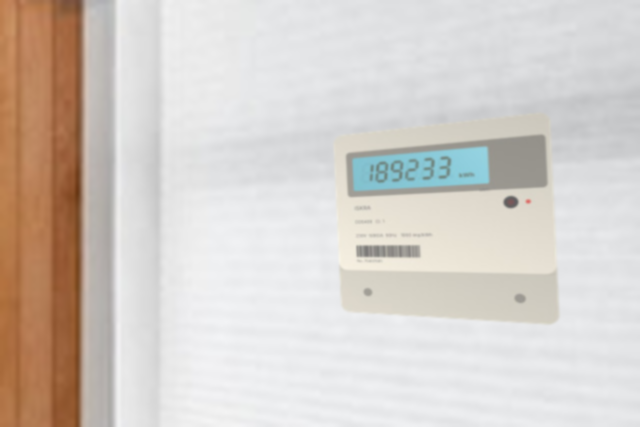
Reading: 189233 kWh
